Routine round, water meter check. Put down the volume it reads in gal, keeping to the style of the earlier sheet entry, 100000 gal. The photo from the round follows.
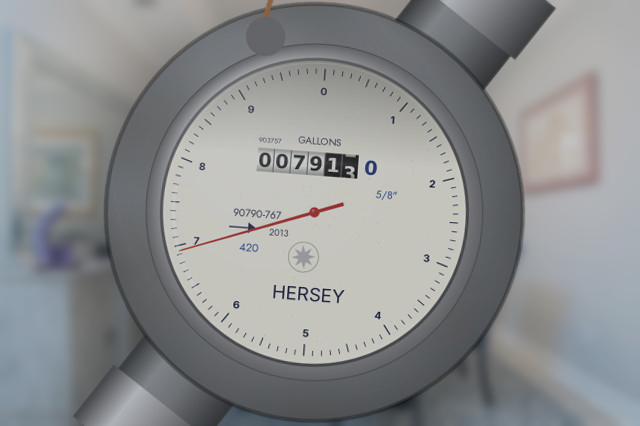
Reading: 79126.9 gal
